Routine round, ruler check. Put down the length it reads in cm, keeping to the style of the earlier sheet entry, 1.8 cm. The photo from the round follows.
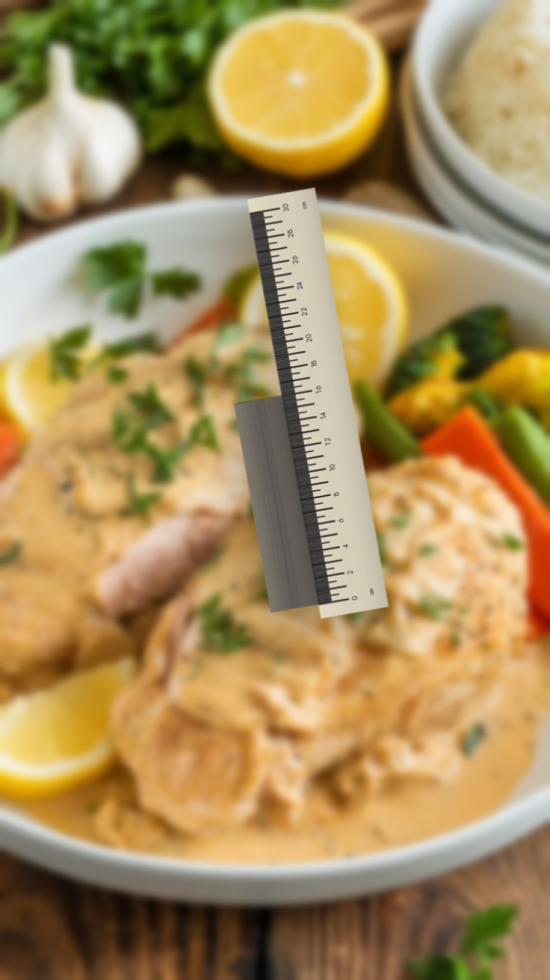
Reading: 16 cm
